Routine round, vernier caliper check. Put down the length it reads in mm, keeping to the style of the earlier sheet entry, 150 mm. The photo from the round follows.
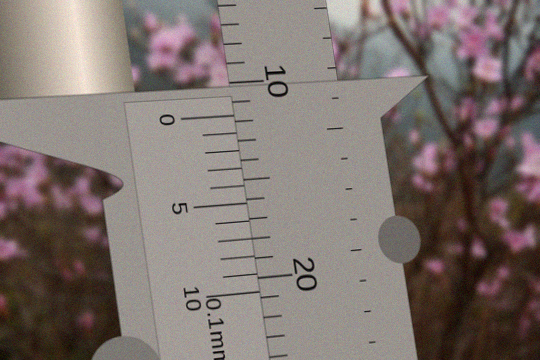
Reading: 11.7 mm
